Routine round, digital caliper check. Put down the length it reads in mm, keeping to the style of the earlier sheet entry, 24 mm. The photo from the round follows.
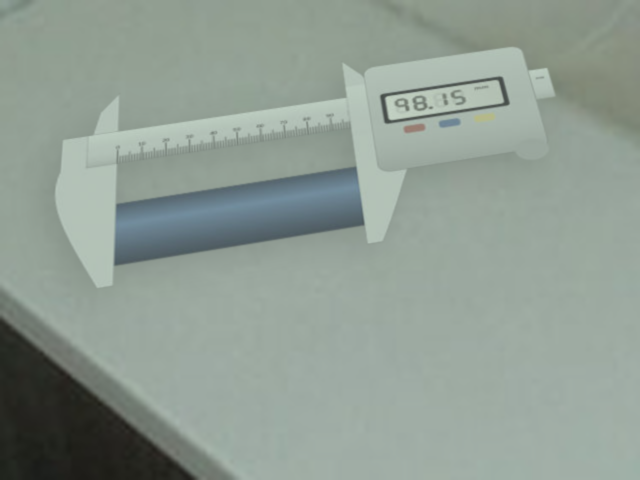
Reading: 98.15 mm
